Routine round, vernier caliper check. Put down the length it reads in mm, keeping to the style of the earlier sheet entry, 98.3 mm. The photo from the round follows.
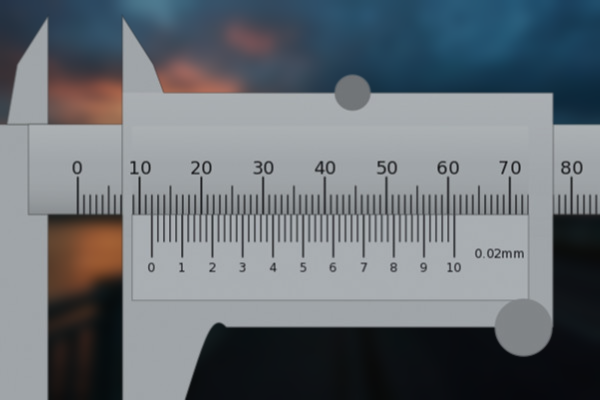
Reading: 12.0 mm
